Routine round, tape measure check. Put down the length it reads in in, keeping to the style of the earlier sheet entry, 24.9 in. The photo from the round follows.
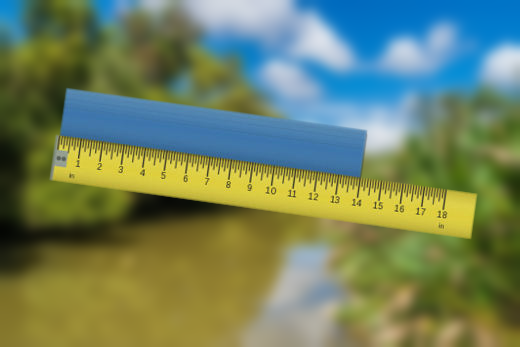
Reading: 14 in
